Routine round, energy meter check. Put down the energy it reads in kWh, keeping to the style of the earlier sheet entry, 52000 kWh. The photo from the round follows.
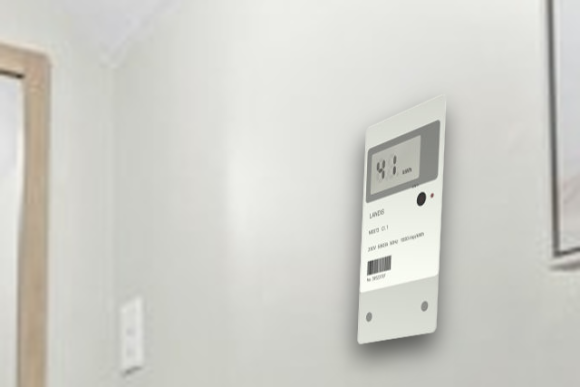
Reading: 41 kWh
